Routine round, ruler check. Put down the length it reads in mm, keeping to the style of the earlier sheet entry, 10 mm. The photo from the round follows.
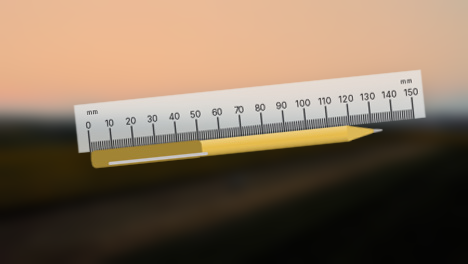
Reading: 135 mm
